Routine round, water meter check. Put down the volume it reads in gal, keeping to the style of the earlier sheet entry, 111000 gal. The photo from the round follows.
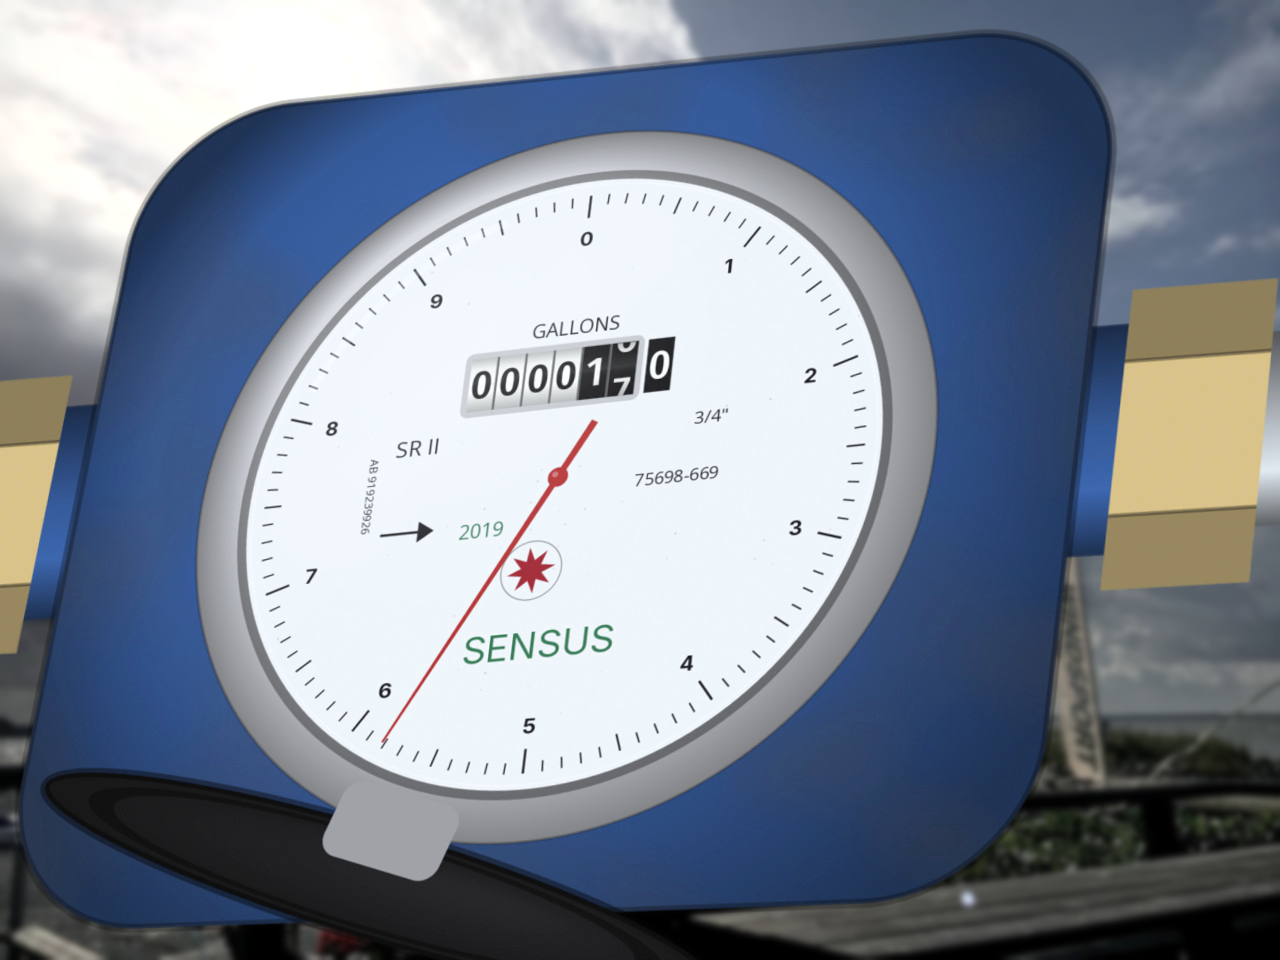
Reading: 165.8 gal
